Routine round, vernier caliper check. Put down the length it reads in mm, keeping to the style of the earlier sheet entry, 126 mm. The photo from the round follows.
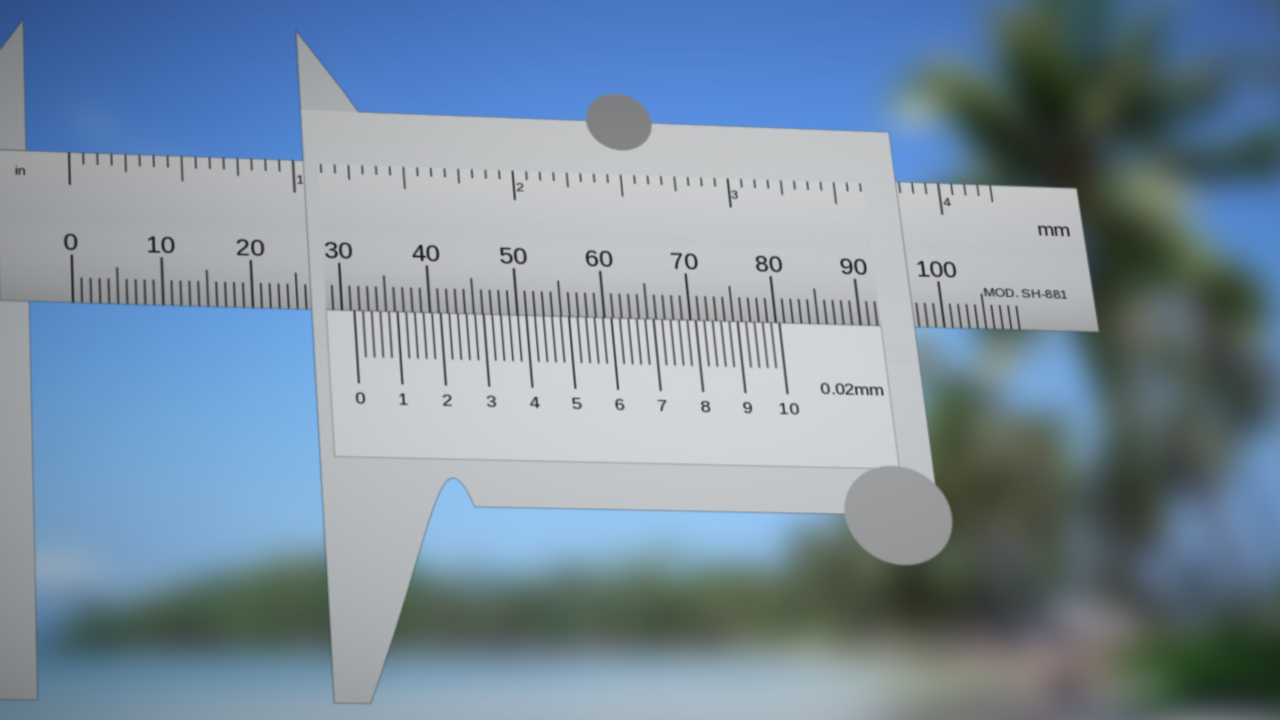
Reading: 31.4 mm
